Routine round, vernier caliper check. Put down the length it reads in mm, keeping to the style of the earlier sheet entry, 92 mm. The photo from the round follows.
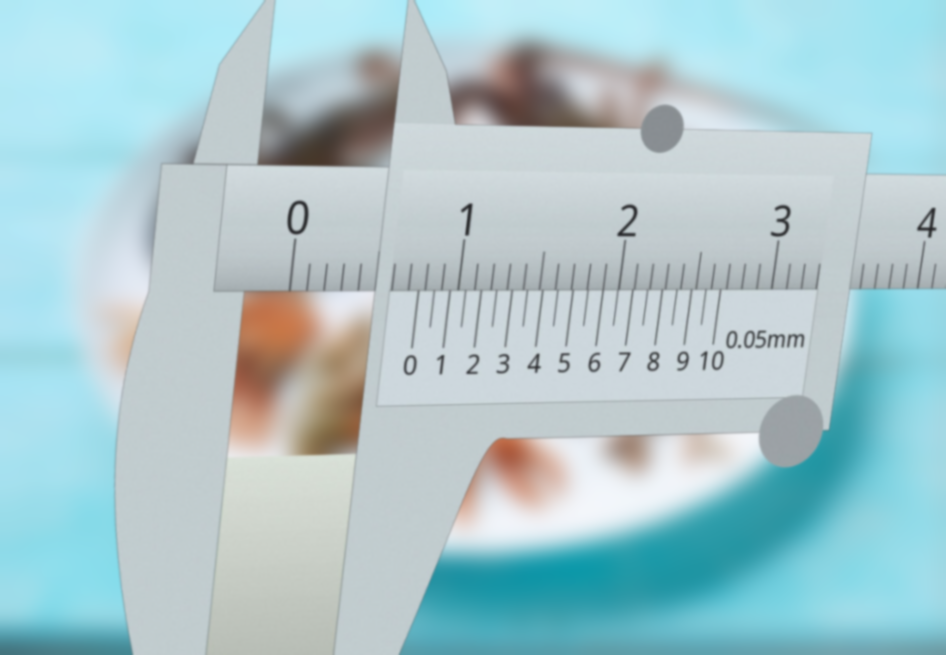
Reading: 7.6 mm
